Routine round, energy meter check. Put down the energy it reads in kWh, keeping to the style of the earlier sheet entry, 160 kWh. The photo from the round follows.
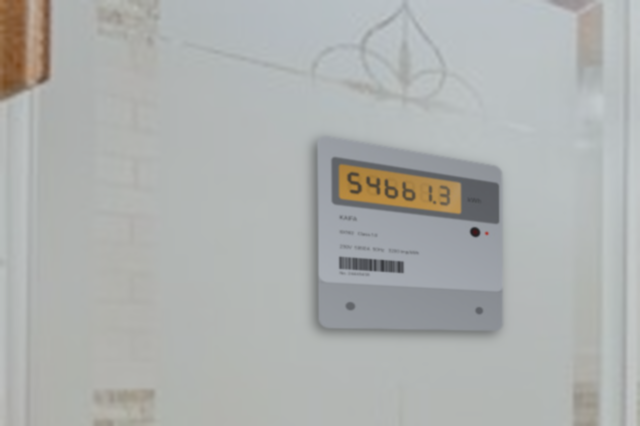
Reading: 54661.3 kWh
